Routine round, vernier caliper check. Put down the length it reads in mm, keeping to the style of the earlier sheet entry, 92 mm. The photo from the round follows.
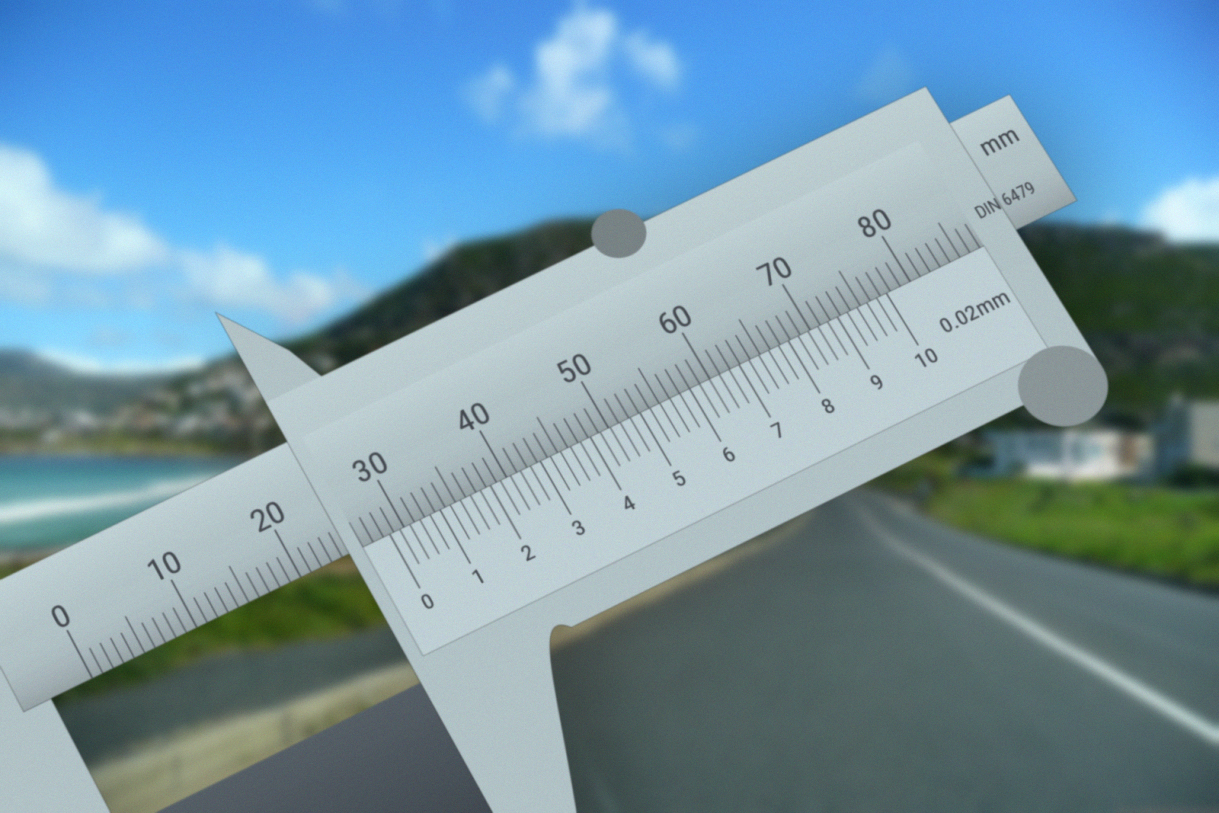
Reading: 28.6 mm
